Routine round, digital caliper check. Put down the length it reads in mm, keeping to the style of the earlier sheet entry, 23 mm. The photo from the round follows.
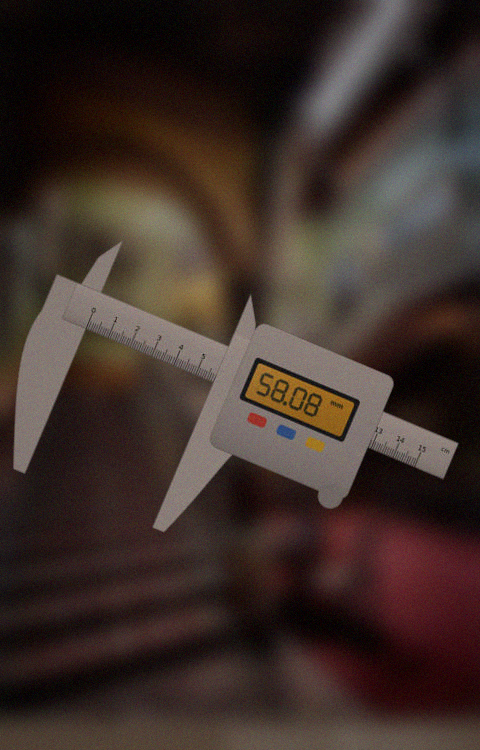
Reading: 58.08 mm
